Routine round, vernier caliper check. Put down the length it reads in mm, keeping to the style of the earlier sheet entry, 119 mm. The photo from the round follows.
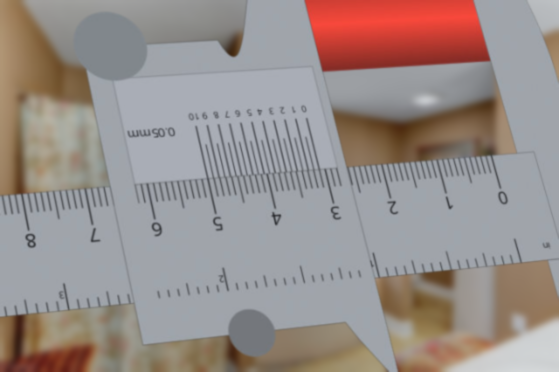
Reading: 31.0 mm
